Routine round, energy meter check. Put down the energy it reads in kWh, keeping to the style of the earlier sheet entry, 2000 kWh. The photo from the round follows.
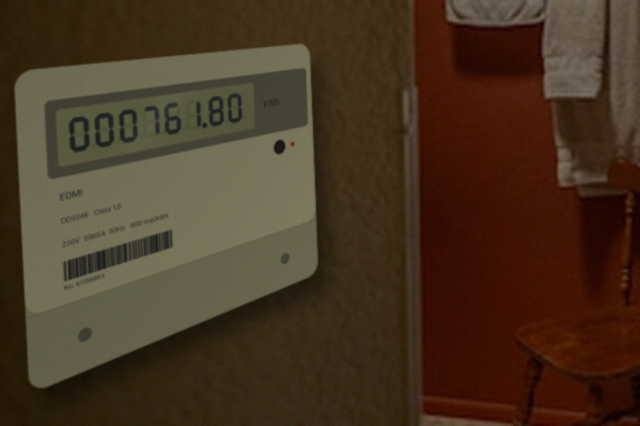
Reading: 761.80 kWh
